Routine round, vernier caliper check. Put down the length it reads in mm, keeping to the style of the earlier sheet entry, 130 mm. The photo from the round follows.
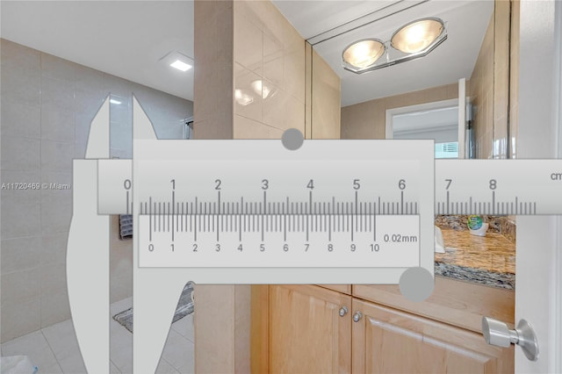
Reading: 5.0 mm
